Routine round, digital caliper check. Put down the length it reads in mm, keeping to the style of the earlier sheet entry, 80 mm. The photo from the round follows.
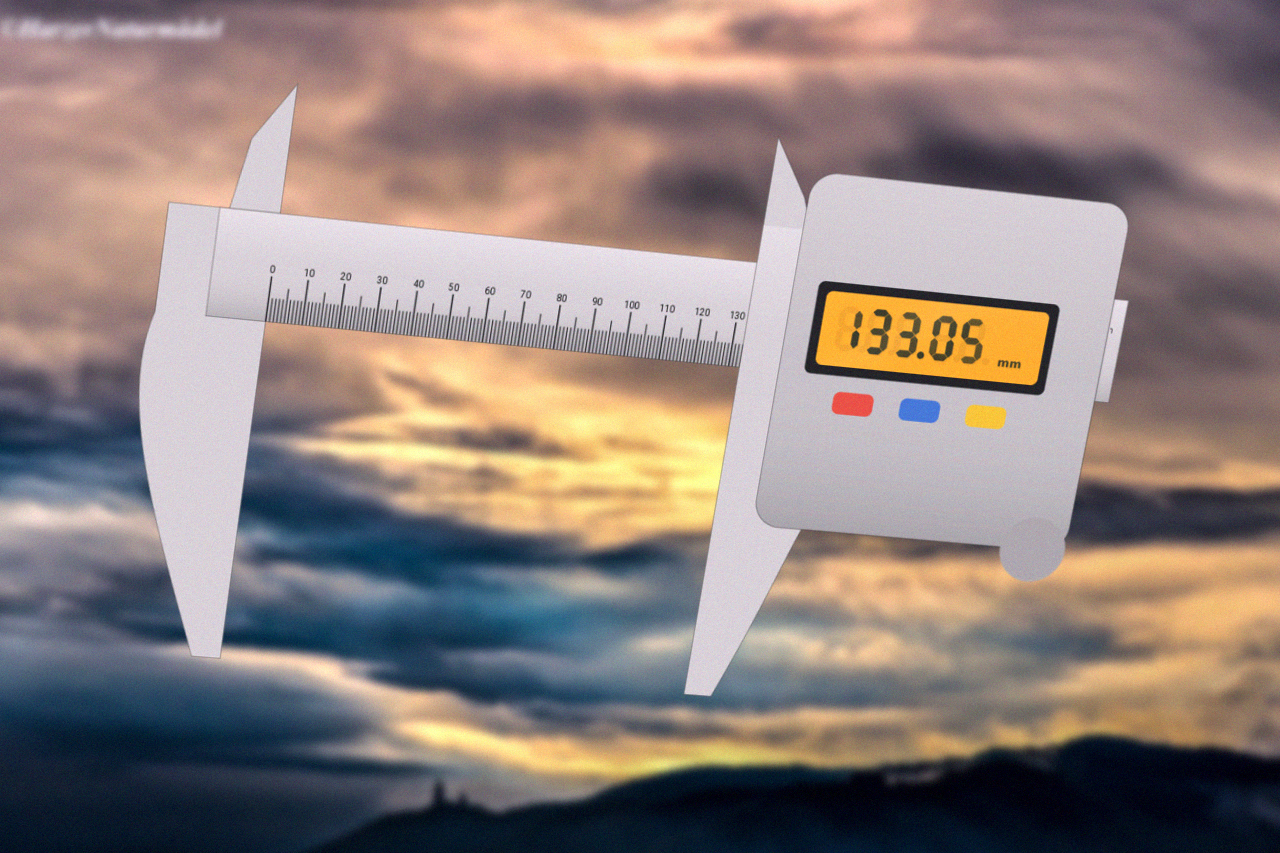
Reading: 133.05 mm
